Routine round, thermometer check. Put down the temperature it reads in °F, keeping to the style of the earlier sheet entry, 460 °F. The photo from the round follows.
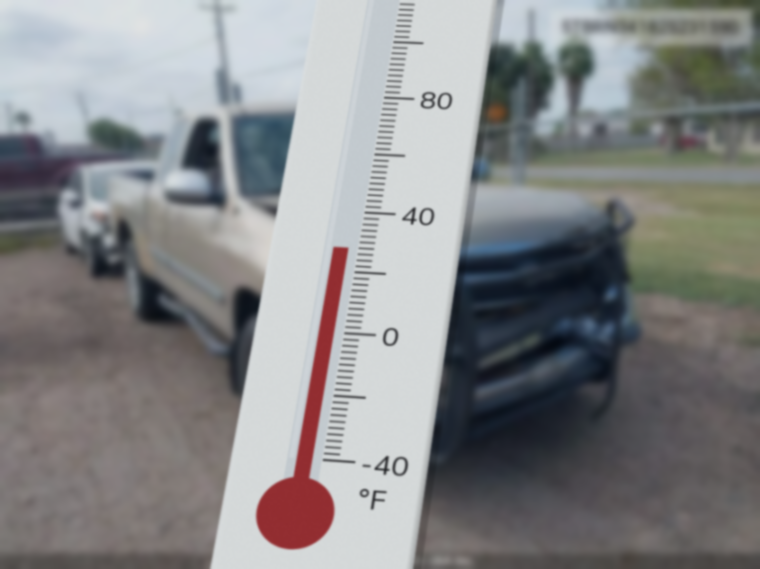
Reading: 28 °F
